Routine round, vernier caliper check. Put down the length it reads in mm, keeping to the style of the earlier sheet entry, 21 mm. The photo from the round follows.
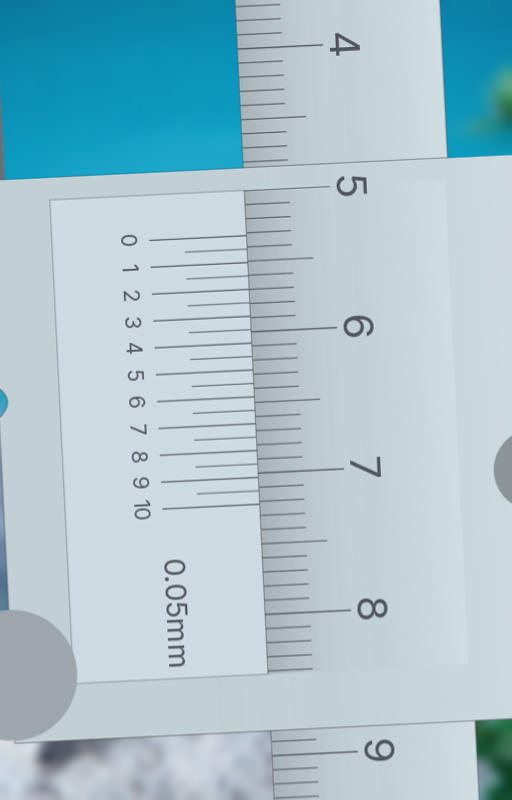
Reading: 53.2 mm
